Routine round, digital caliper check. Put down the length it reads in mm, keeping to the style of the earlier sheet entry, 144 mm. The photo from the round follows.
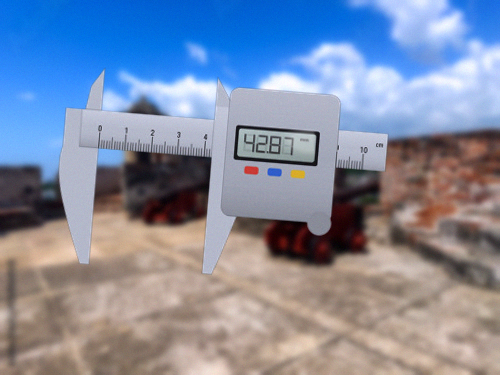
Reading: 42.87 mm
